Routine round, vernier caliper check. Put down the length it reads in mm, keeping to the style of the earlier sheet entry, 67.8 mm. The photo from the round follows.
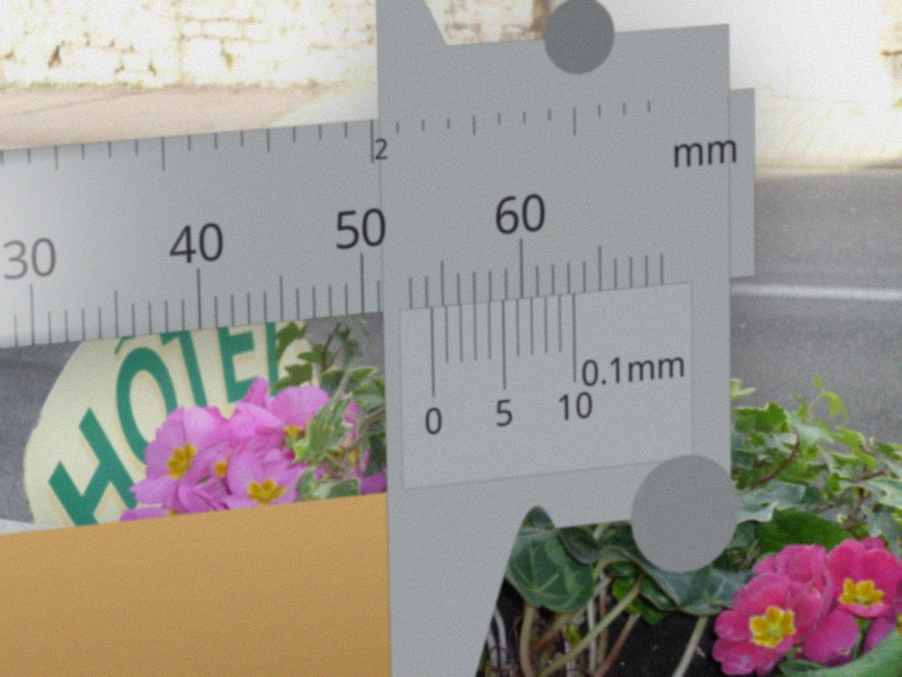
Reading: 54.3 mm
